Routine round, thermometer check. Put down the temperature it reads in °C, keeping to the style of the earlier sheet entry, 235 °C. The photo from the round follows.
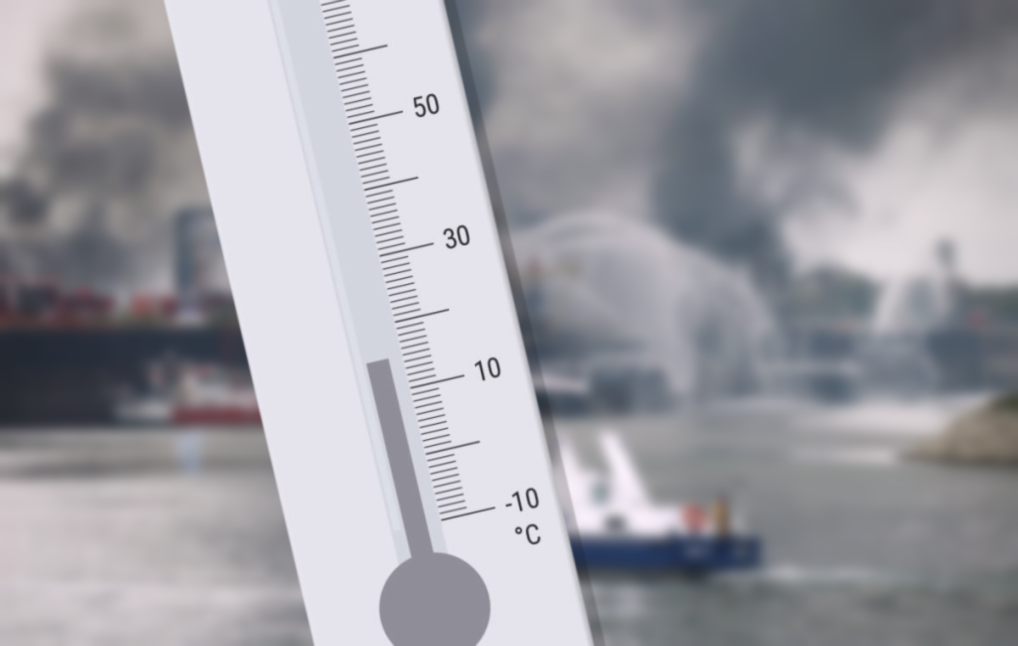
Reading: 15 °C
